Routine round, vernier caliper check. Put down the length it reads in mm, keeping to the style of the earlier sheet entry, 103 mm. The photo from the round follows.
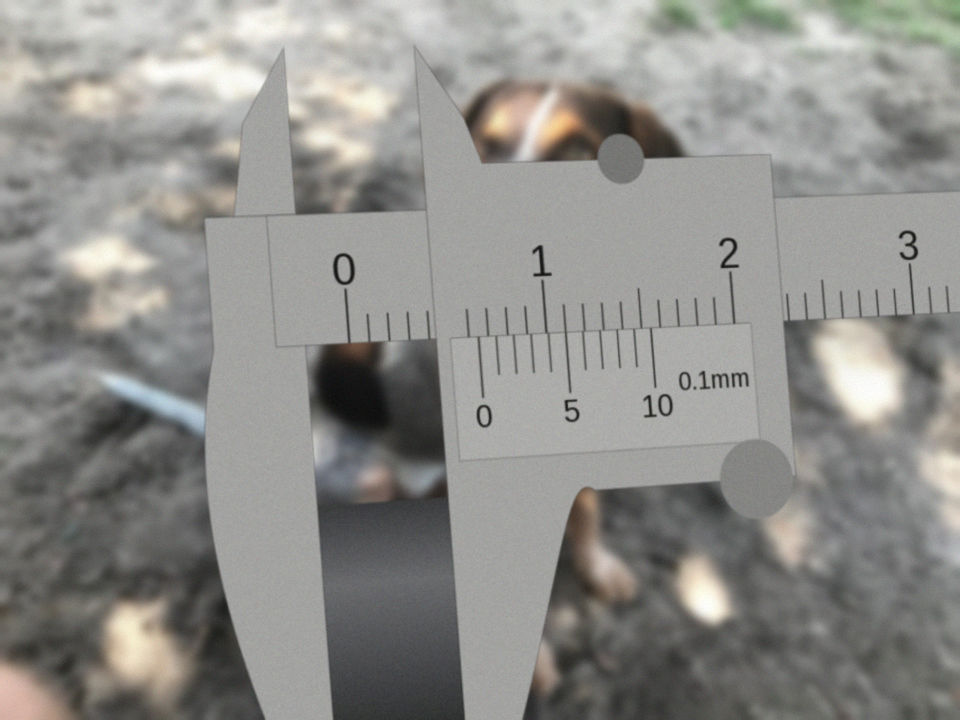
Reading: 6.5 mm
